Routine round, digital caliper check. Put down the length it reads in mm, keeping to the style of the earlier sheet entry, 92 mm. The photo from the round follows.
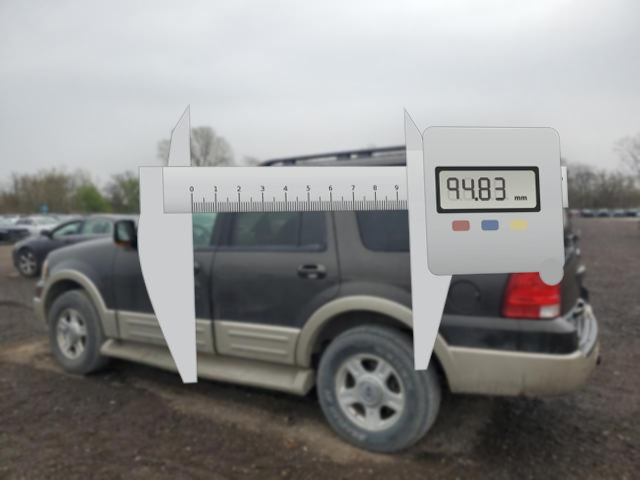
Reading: 94.83 mm
